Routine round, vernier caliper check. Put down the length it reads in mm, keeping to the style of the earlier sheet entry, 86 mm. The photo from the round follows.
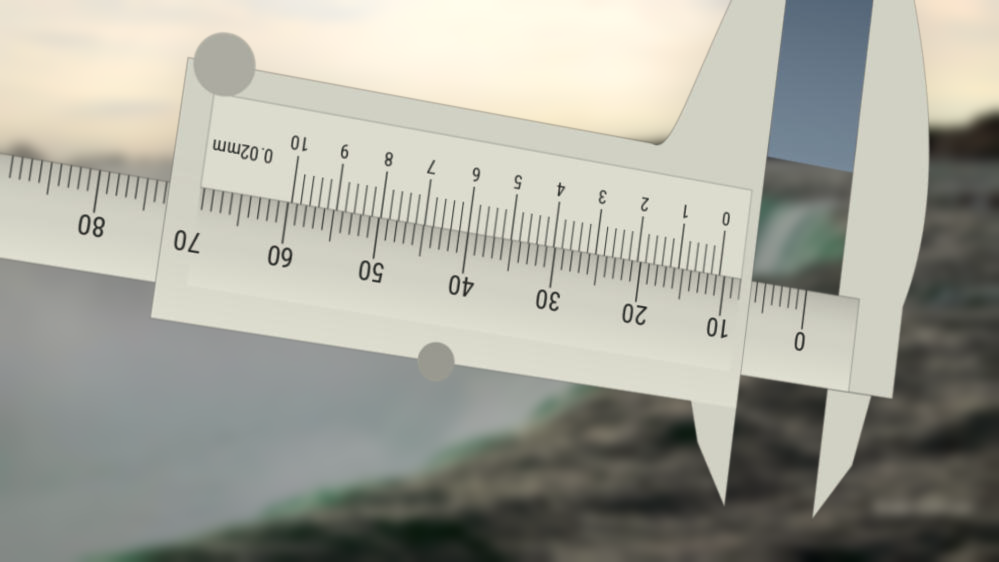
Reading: 10.6 mm
